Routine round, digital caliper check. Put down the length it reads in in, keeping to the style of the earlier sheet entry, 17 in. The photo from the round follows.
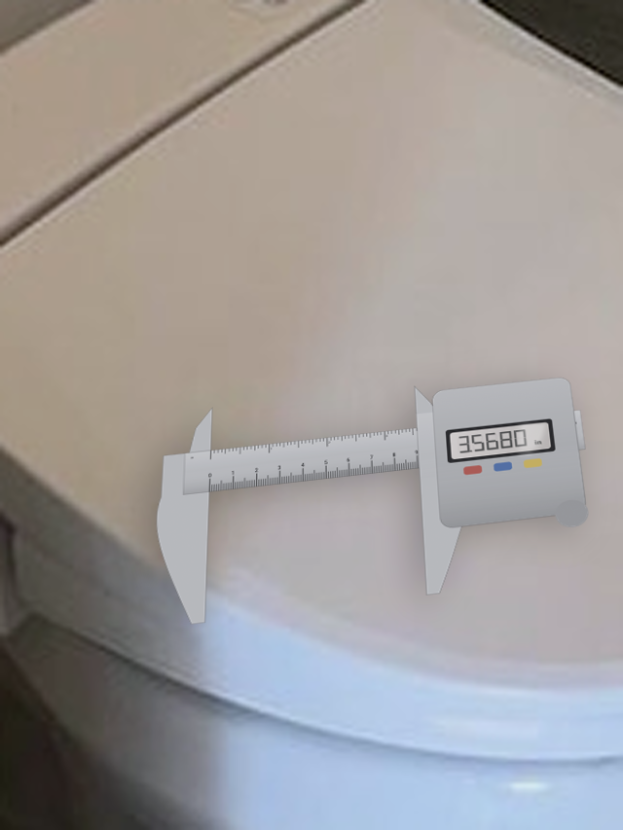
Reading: 3.5680 in
